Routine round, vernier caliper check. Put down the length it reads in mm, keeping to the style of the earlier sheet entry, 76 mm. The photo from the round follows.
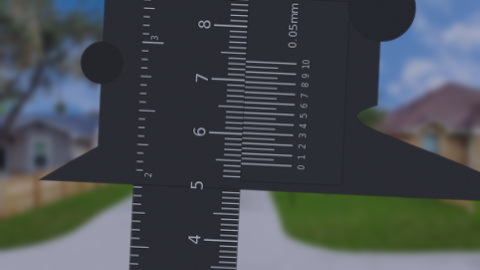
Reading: 54.5 mm
